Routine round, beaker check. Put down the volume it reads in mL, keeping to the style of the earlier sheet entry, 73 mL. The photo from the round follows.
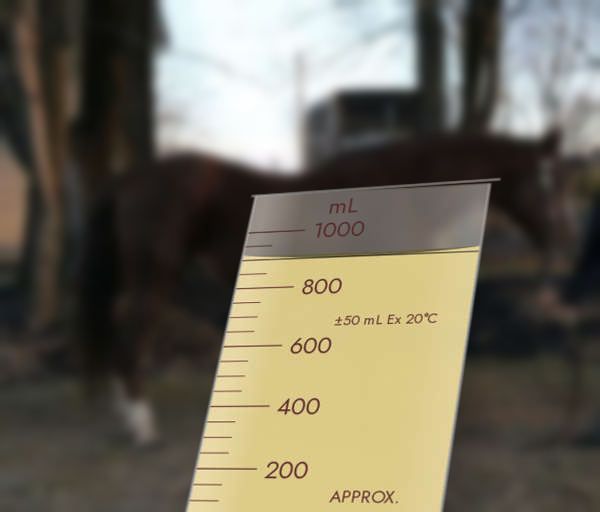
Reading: 900 mL
